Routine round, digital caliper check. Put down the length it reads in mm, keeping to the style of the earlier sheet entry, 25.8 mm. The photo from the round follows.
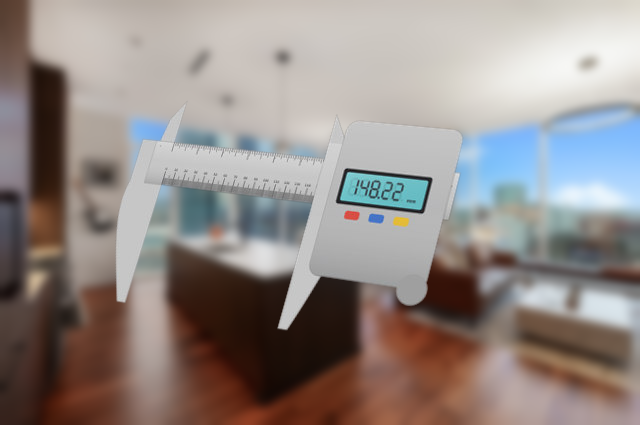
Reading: 148.22 mm
